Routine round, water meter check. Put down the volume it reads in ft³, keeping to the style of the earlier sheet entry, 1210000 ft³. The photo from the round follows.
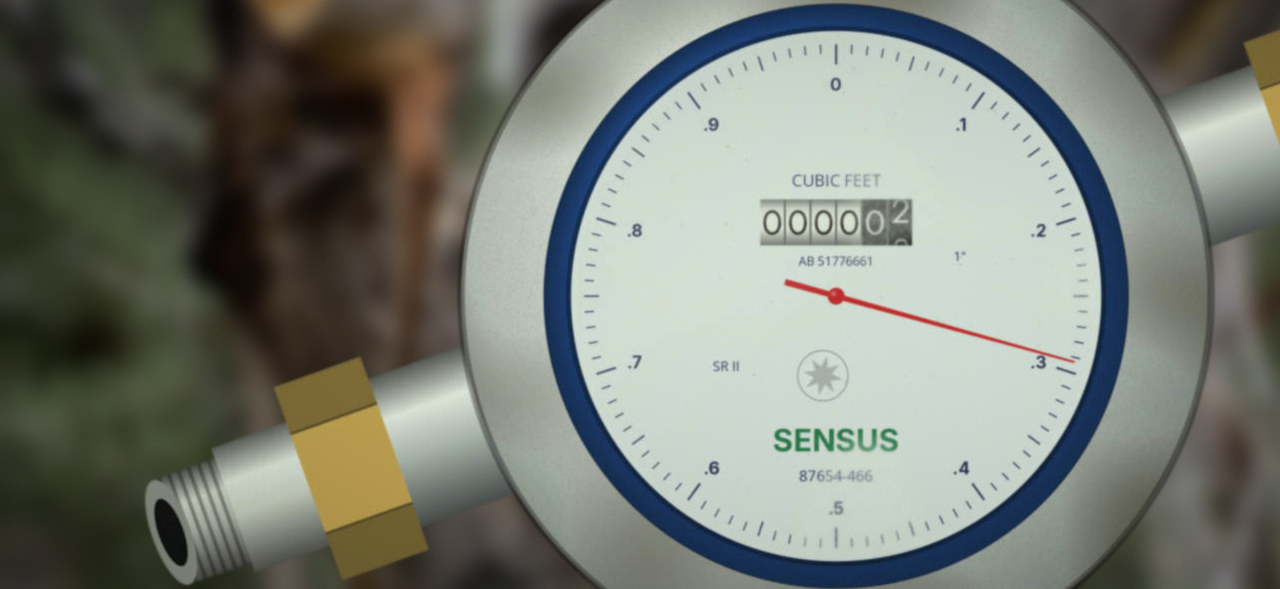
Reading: 2.29 ft³
